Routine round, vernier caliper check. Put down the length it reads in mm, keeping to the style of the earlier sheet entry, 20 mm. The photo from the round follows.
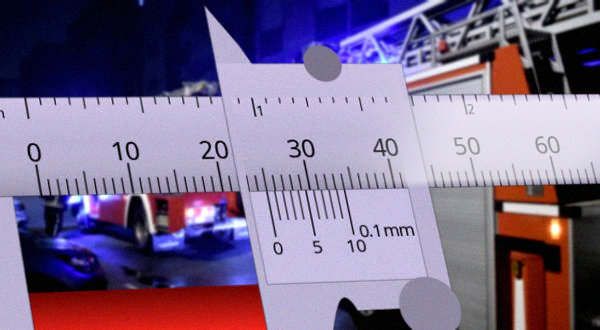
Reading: 25.0 mm
